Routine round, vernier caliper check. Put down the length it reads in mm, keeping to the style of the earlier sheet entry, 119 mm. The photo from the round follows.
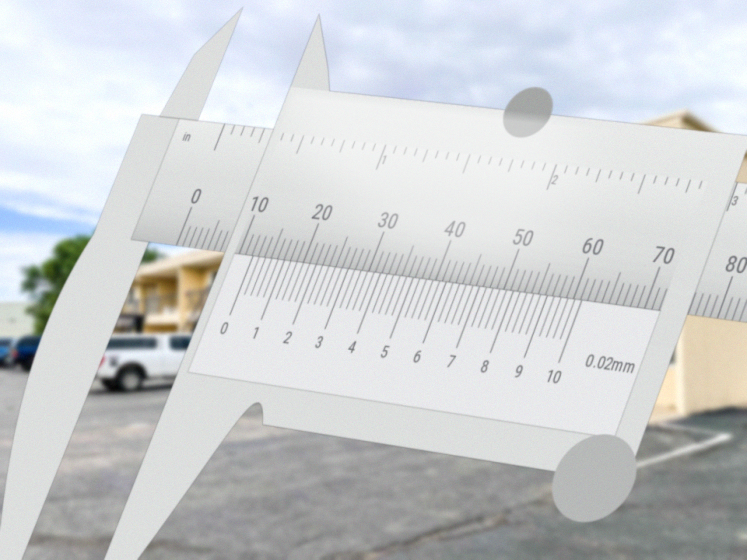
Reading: 12.2 mm
